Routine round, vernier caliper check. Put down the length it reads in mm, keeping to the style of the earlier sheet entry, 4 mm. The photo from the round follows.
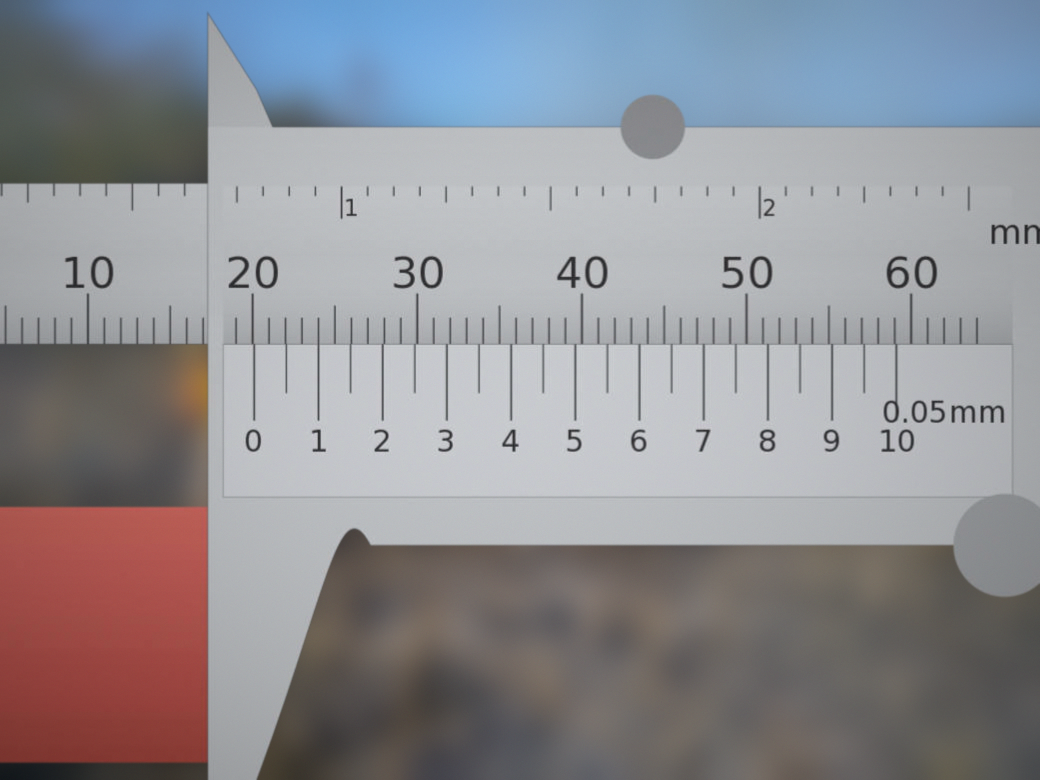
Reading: 20.1 mm
